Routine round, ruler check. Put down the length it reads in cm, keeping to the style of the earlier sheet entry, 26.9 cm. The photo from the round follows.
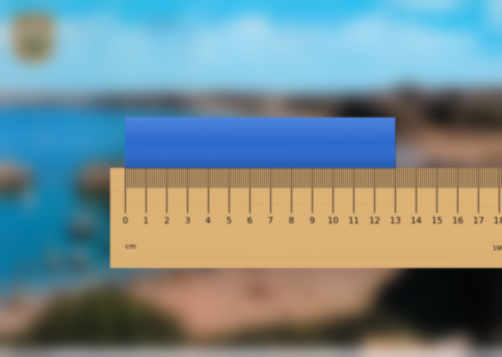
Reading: 13 cm
